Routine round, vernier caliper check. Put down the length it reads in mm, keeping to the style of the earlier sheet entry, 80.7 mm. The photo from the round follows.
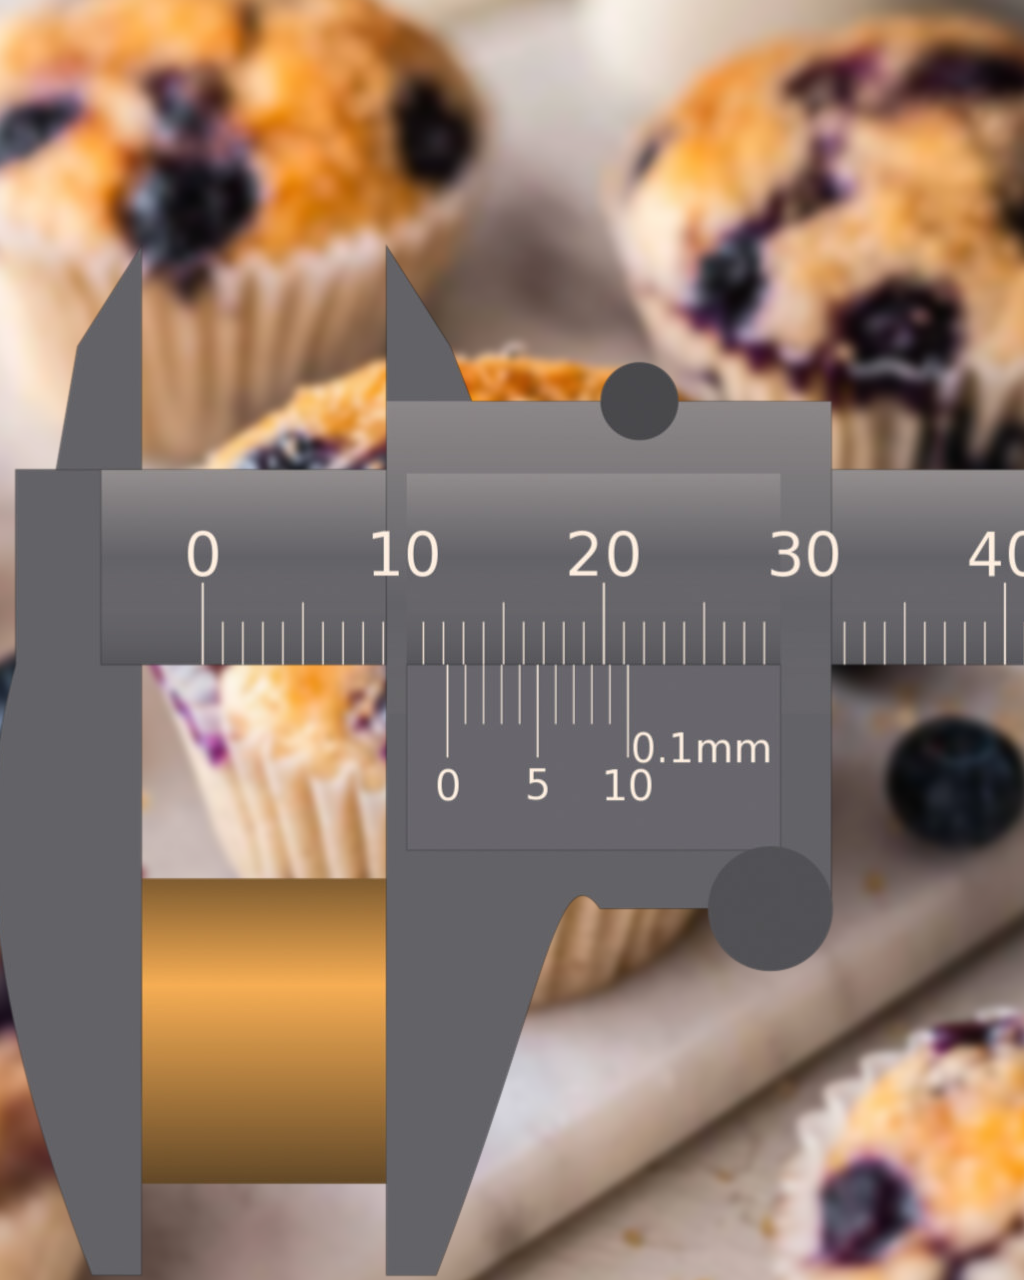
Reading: 12.2 mm
